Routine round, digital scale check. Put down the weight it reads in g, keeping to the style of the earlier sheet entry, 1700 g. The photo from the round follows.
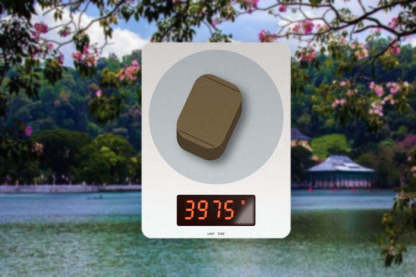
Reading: 3975 g
